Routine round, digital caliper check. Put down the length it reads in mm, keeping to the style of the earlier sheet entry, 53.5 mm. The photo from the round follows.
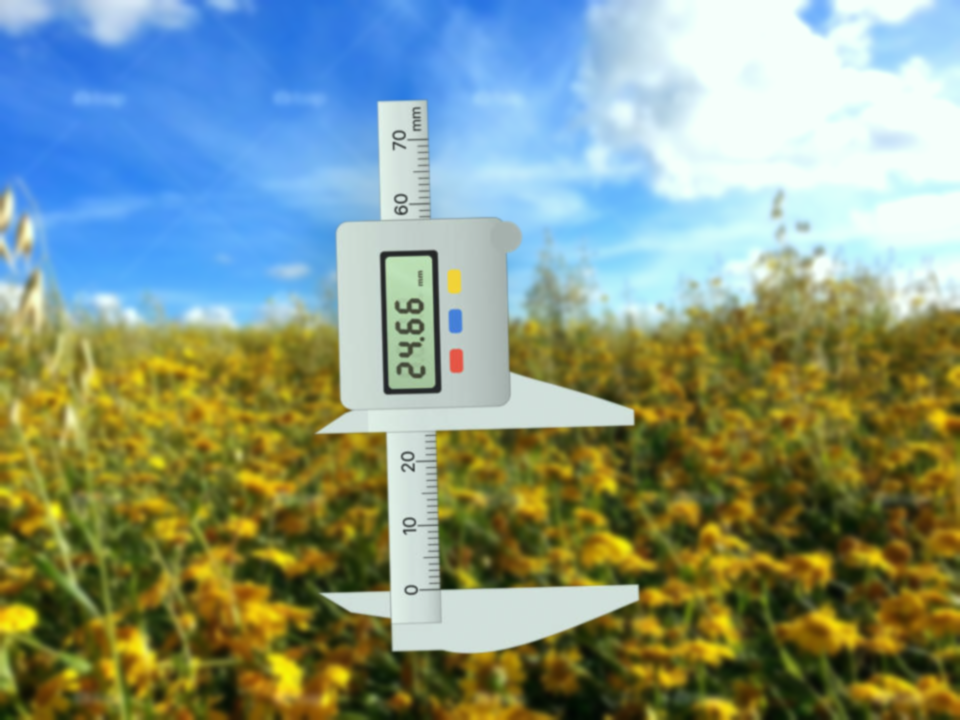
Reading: 24.66 mm
